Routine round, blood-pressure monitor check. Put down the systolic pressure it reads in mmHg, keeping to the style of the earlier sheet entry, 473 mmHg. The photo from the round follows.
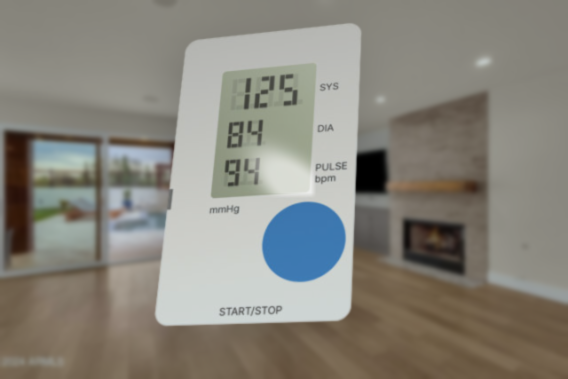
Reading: 125 mmHg
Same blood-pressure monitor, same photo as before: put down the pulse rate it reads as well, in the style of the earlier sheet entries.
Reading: 94 bpm
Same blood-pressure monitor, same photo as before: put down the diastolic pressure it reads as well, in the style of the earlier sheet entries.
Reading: 84 mmHg
